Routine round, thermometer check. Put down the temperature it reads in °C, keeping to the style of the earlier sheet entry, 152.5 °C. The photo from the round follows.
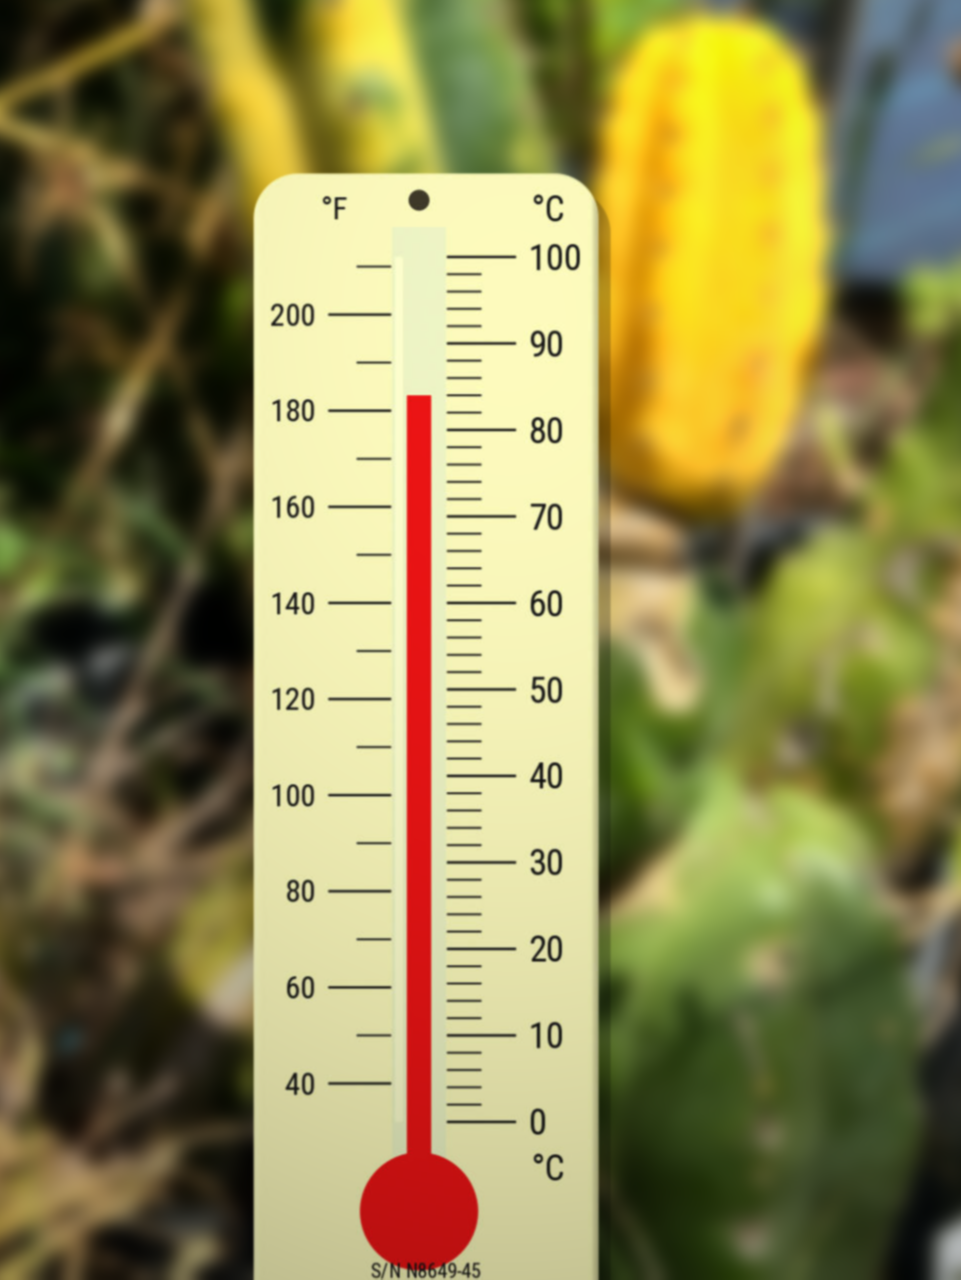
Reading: 84 °C
